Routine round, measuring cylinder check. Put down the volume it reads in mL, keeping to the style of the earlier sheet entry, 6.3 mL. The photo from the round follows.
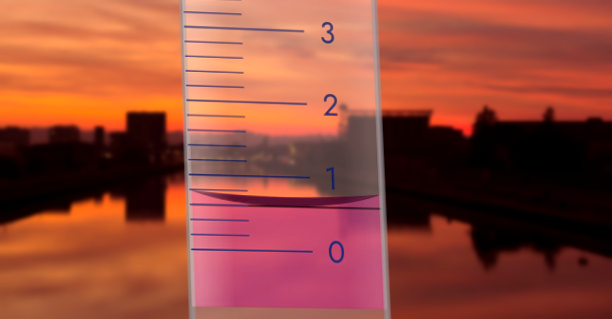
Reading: 0.6 mL
